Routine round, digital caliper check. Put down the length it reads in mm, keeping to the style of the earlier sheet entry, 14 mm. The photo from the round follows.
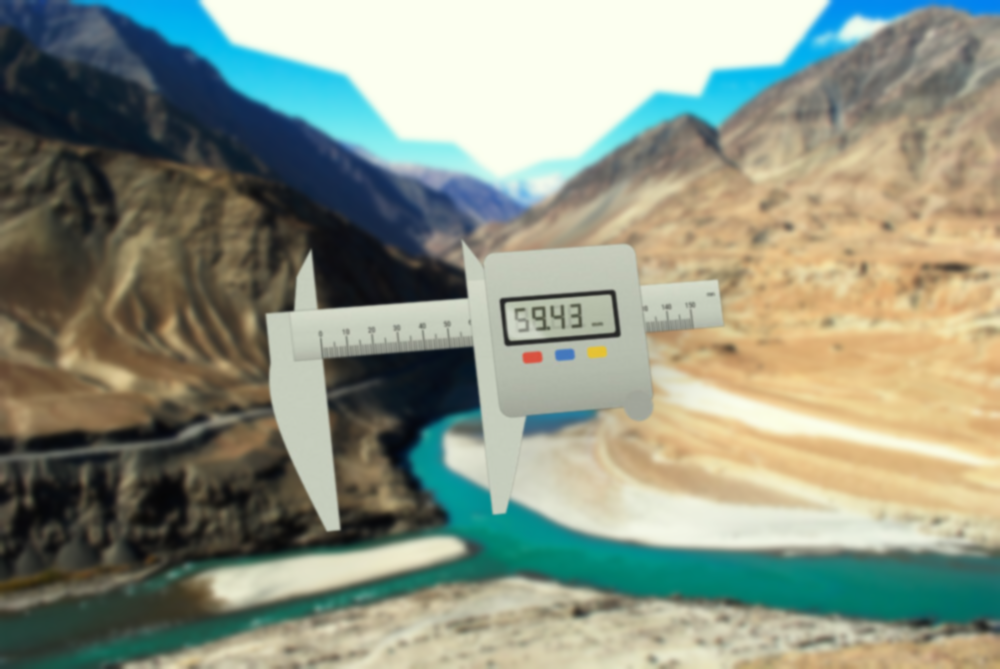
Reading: 59.43 mm
